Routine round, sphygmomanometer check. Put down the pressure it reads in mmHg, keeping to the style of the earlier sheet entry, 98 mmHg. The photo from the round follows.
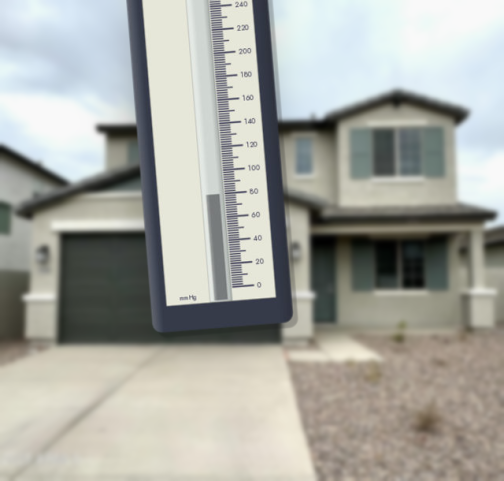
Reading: 80 mmHg
